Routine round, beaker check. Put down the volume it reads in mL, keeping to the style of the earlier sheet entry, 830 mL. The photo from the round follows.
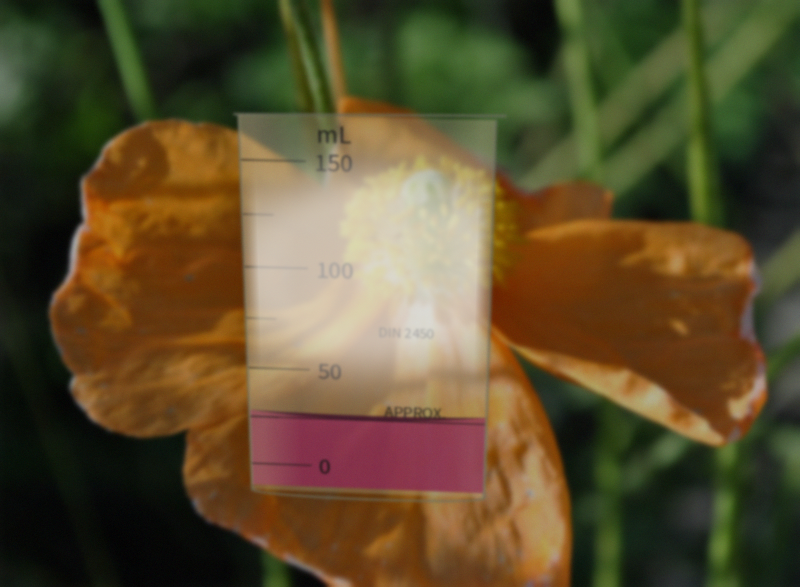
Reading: 25 mL
